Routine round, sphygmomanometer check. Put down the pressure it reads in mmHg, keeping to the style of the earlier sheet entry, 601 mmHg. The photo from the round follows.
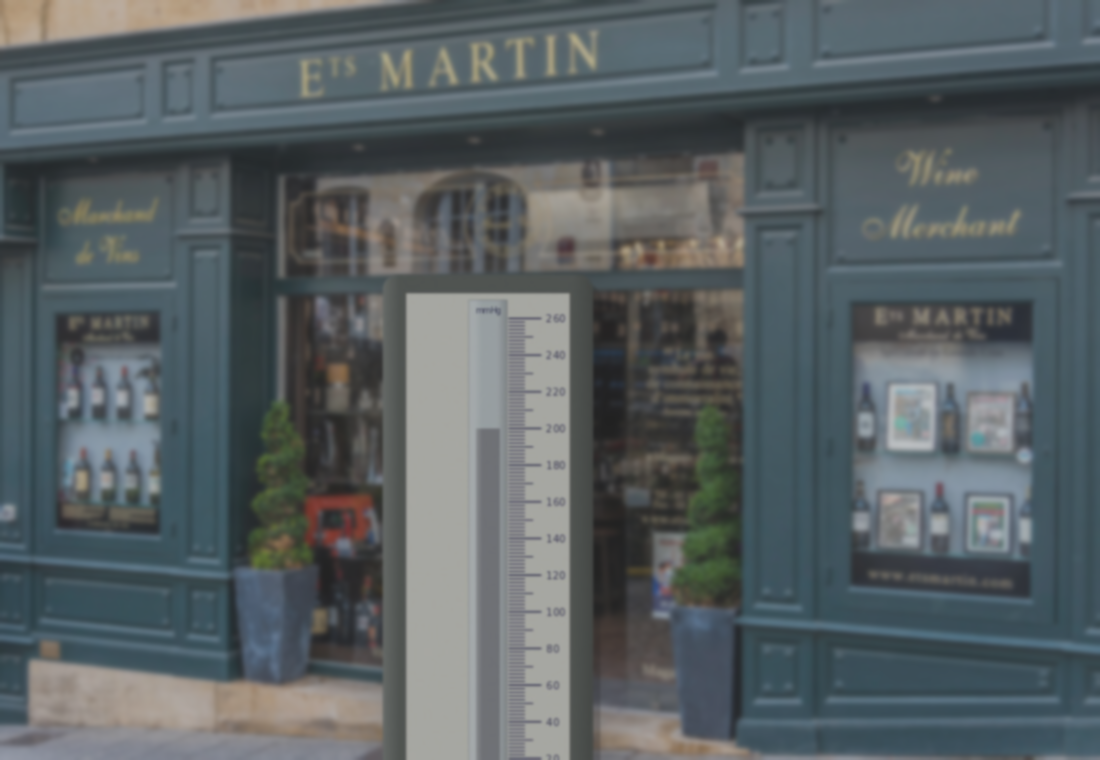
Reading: 200 mmHg
